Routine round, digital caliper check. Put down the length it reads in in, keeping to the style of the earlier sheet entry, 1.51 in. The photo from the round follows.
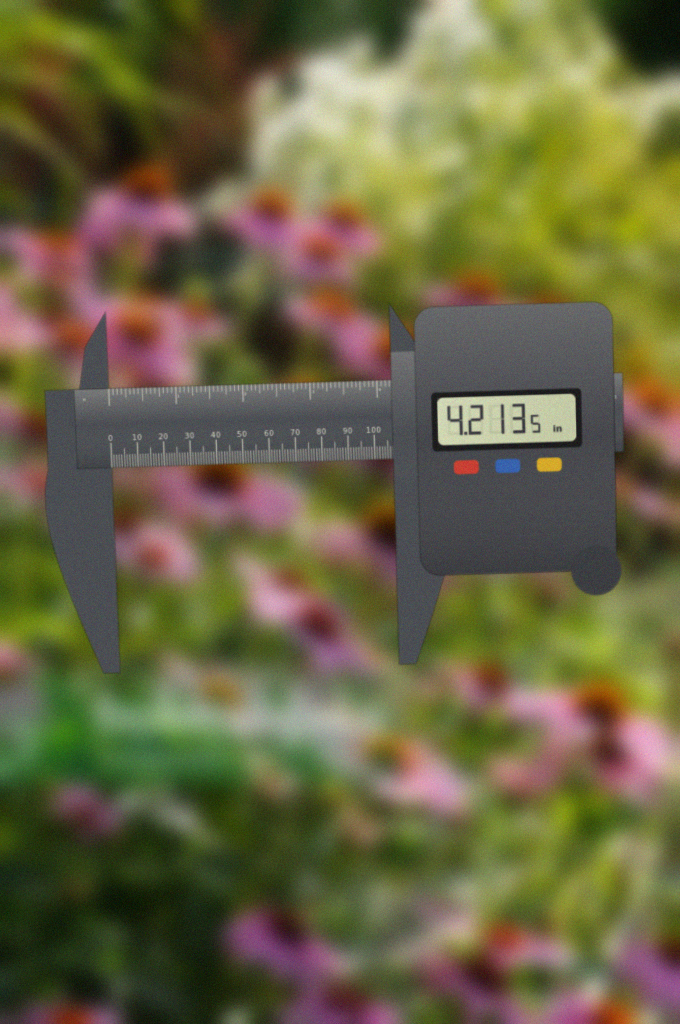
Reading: 4.2135 in
